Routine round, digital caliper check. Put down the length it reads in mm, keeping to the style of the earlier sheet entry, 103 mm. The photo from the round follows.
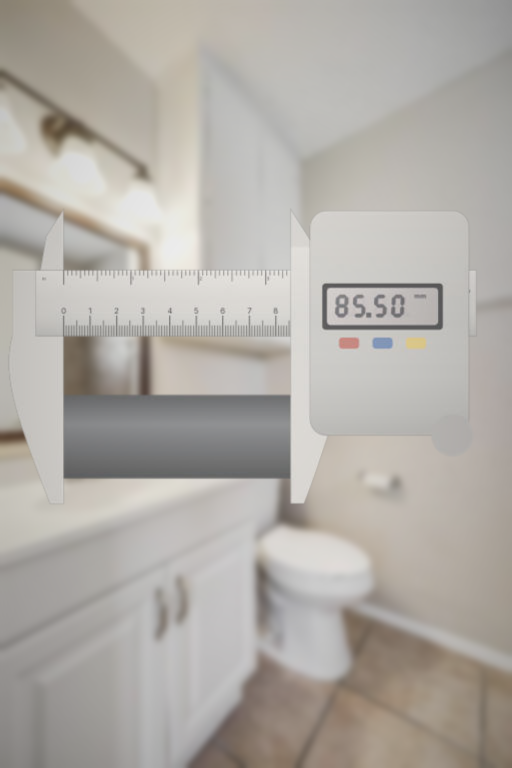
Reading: 85.50 mm
